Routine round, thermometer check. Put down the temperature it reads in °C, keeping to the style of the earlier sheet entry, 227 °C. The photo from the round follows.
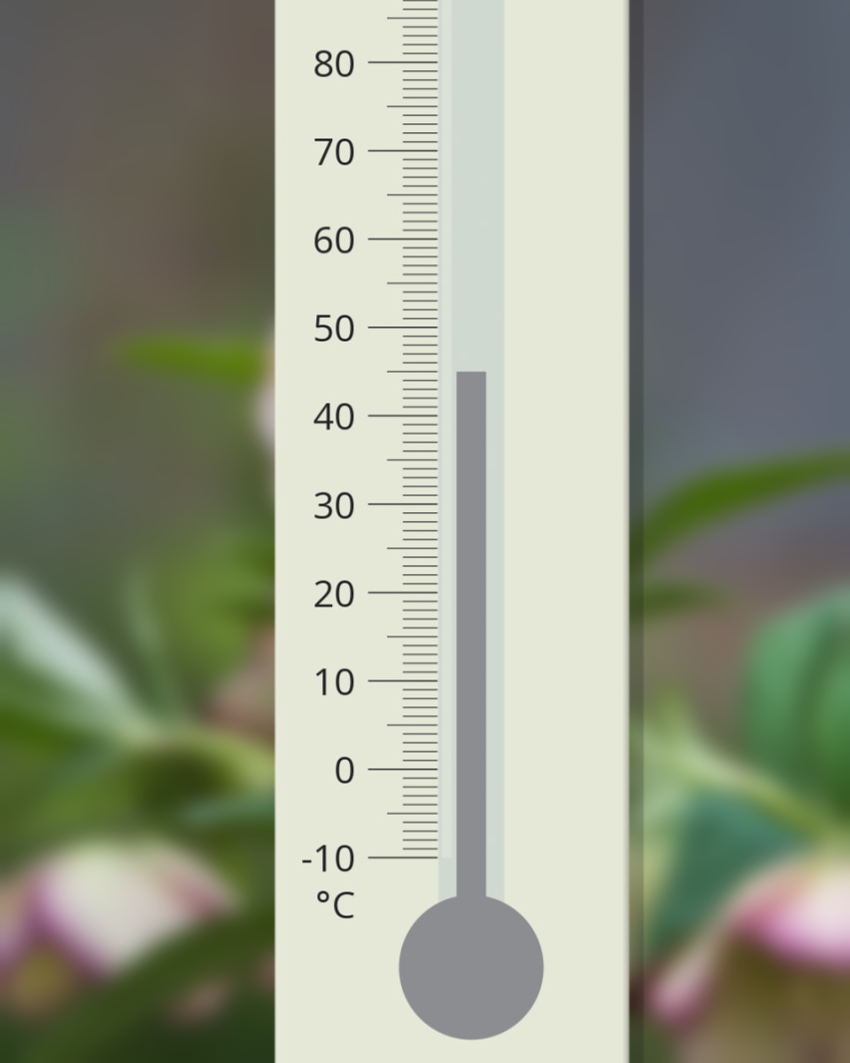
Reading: 45 °C
